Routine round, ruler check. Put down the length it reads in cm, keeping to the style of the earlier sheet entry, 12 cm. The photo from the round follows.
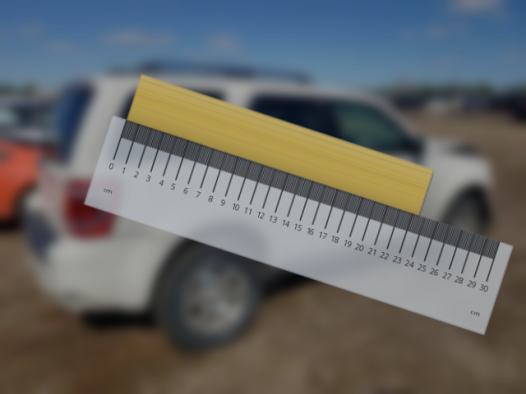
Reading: 23.5 cm
